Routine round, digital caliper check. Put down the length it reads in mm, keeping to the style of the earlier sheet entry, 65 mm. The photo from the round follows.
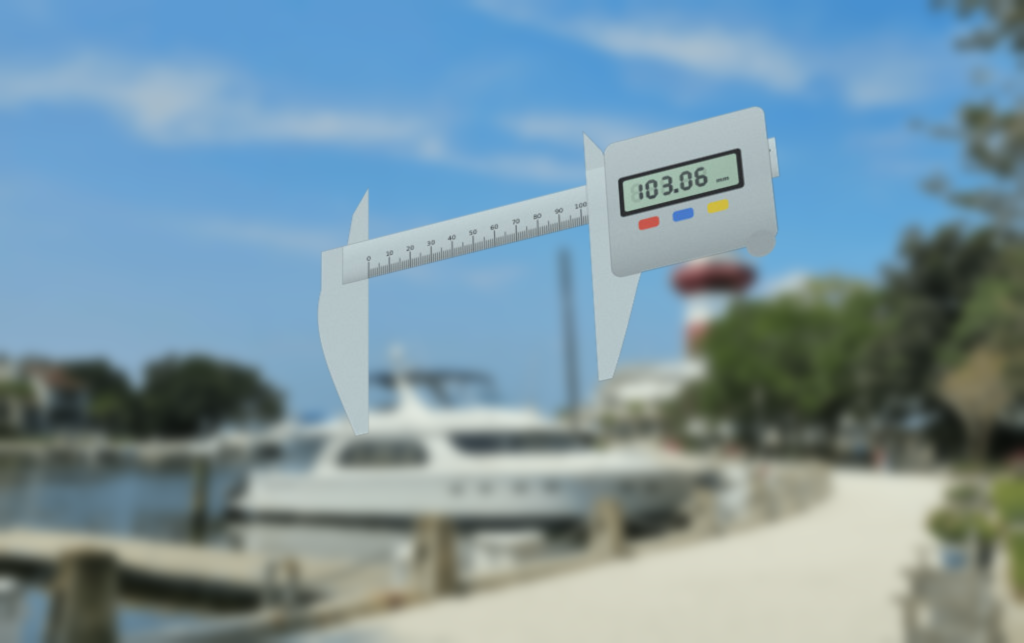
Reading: 103.06 mm
